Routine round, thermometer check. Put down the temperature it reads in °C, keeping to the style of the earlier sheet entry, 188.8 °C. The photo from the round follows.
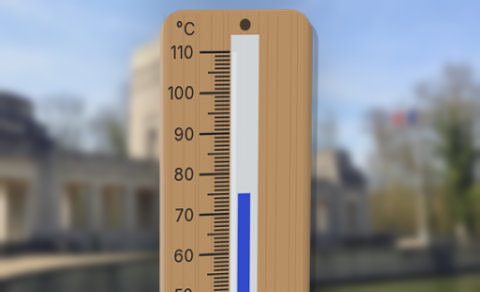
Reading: 75 °C
